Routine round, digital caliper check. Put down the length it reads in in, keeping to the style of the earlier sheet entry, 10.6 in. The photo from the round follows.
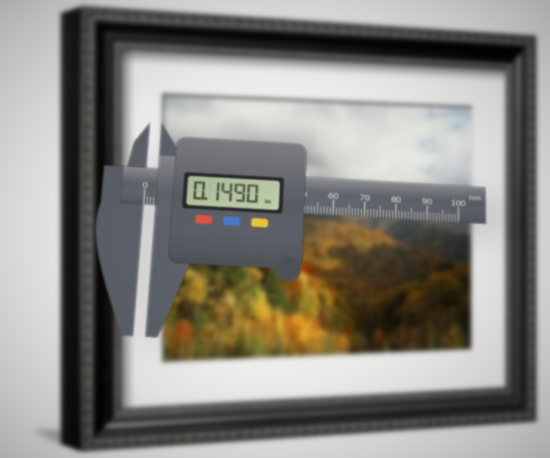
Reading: 0.1490 in
